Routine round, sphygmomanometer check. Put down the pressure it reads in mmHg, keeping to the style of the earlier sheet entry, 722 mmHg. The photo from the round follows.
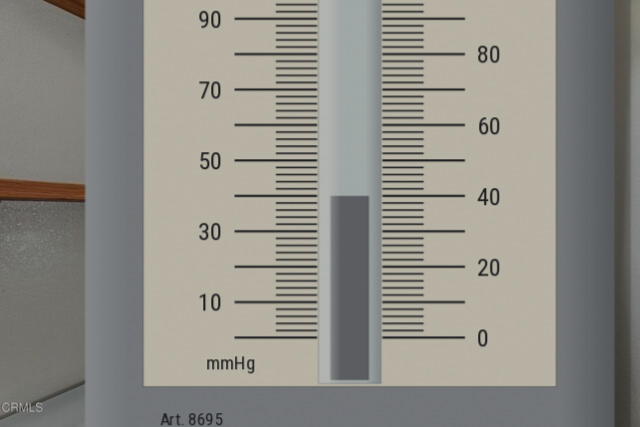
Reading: 40 mmHg
